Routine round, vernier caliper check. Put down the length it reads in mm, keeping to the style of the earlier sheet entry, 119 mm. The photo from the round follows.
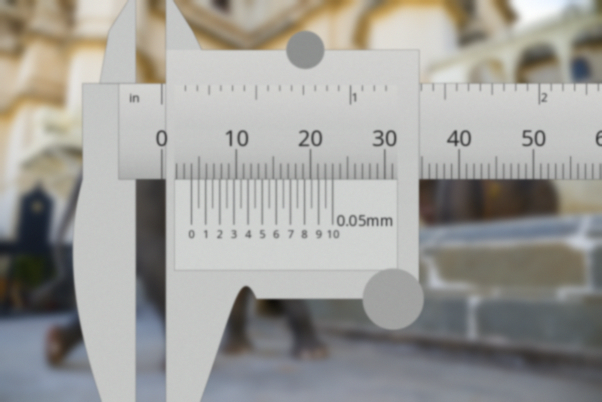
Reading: 4.0 mm
